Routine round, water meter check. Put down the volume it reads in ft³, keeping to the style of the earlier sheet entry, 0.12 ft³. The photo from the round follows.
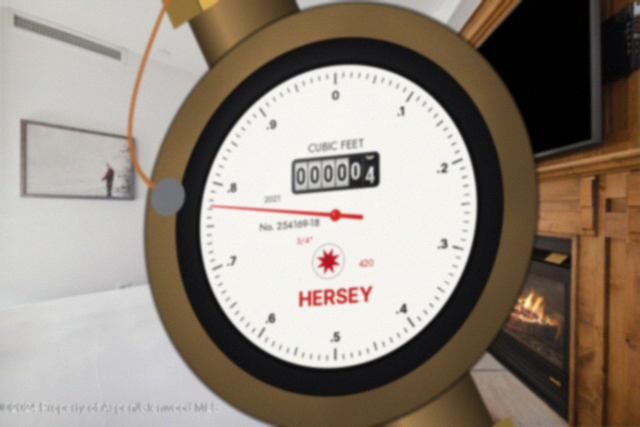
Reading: 3.77 ft³
